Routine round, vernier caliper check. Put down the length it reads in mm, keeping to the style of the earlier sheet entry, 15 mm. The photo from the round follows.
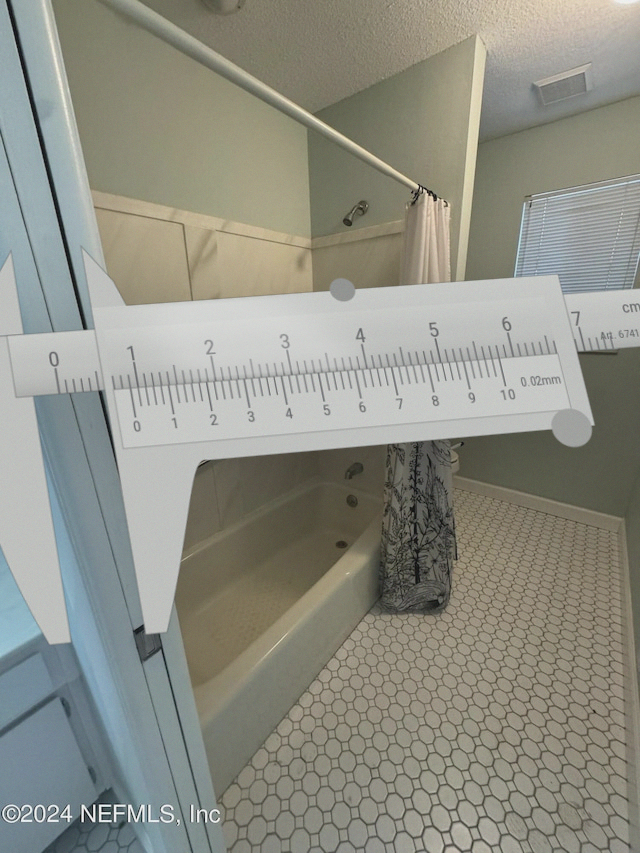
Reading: 9.0 mm
